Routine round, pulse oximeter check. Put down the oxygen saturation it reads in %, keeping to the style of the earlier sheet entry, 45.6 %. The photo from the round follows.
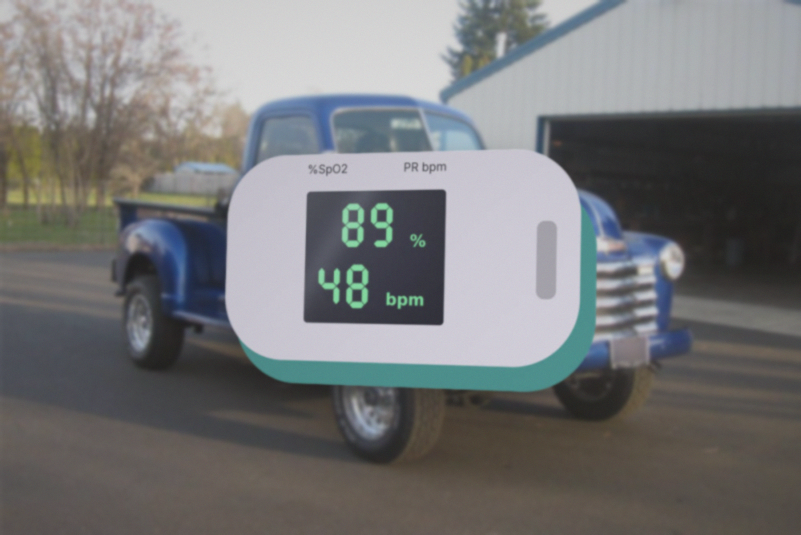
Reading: 89 %
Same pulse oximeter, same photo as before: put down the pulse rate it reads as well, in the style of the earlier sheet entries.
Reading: 48 bpm
